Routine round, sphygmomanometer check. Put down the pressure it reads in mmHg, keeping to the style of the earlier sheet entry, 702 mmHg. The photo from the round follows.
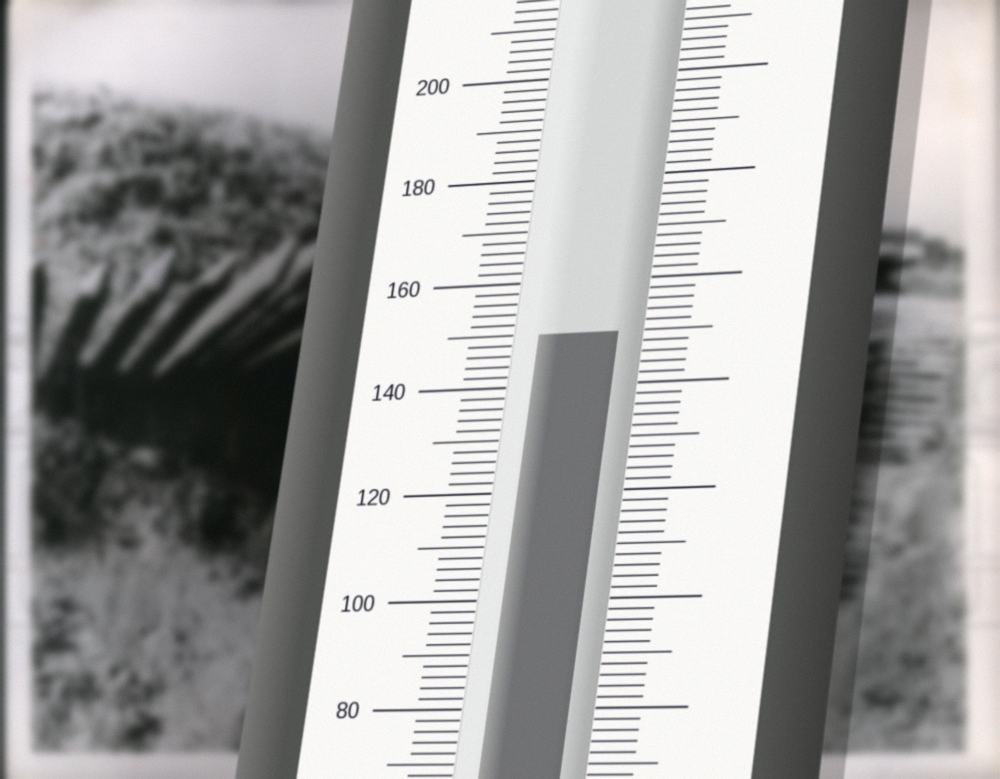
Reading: 150 mmHg
